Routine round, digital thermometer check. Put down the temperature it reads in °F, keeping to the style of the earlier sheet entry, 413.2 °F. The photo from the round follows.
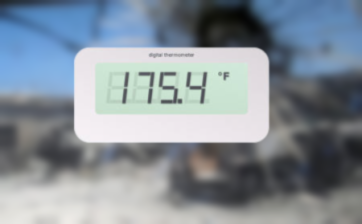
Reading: 175.4 °F
